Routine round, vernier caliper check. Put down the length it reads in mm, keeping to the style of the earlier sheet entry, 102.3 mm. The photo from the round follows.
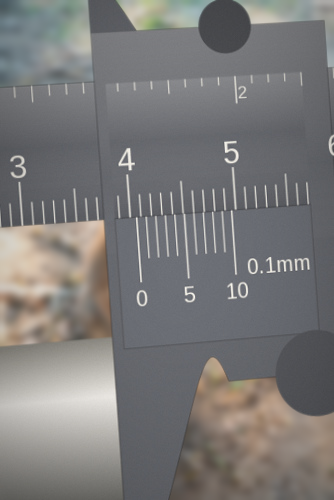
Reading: 40.6 mm
